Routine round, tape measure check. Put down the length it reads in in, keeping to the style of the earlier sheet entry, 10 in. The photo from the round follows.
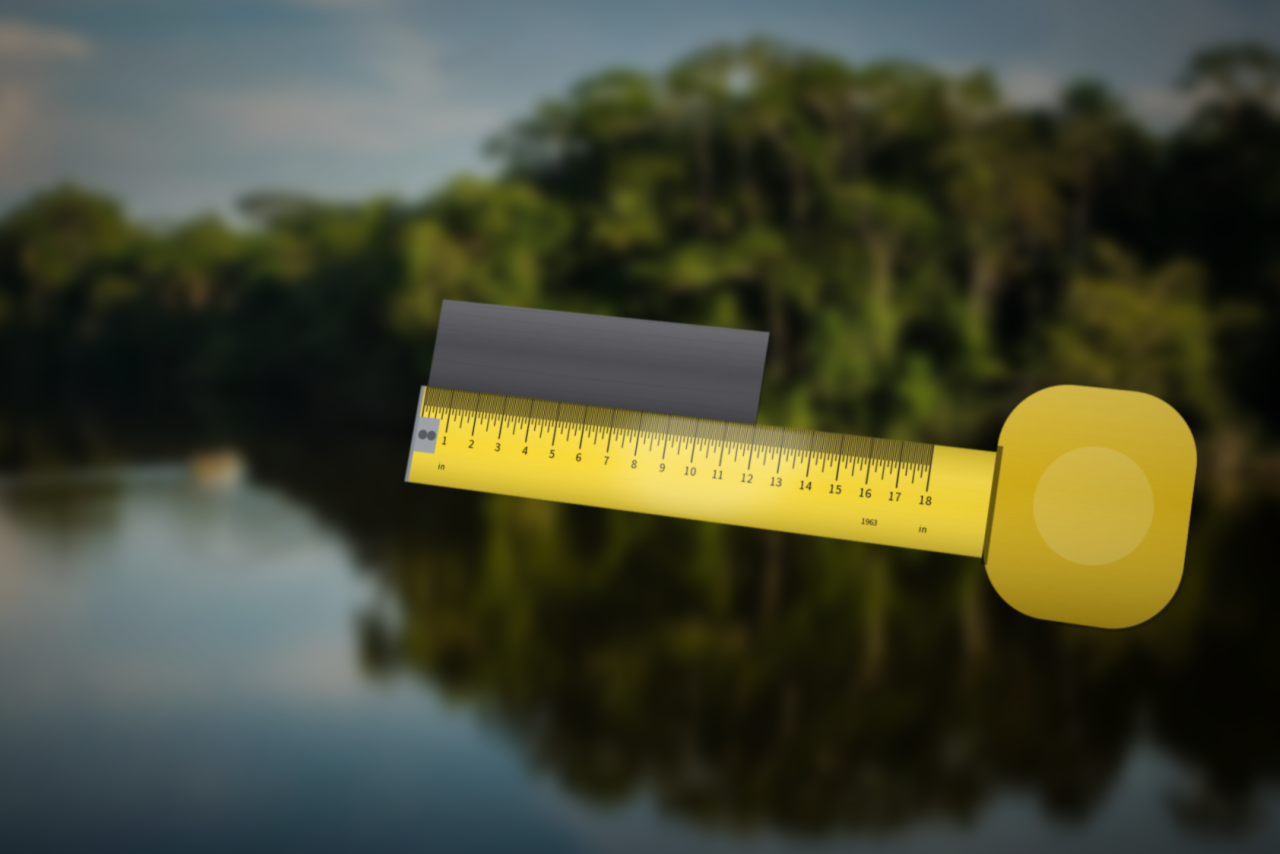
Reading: 12 in
